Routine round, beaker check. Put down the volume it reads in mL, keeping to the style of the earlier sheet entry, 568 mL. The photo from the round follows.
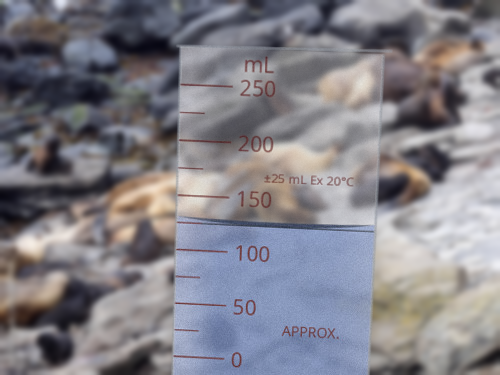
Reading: 125 mL
